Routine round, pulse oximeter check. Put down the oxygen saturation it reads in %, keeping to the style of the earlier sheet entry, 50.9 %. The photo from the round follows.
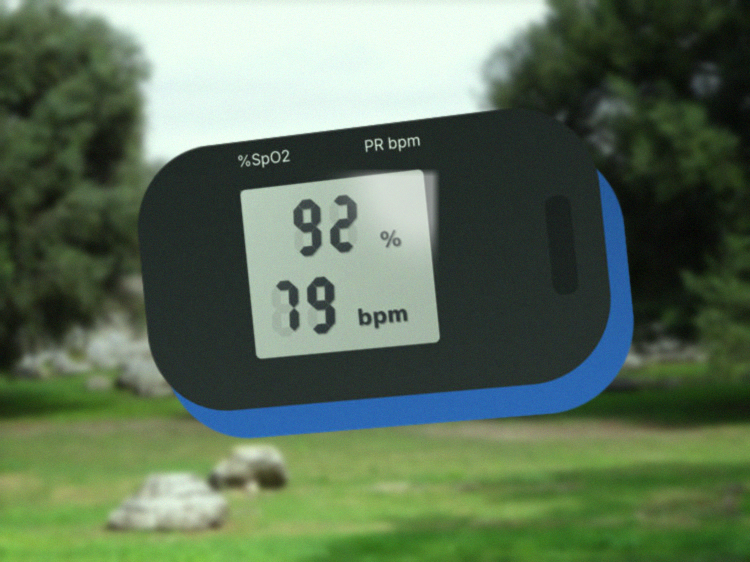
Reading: 92 %
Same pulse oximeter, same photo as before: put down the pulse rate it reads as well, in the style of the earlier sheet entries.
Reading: 79 bpm
